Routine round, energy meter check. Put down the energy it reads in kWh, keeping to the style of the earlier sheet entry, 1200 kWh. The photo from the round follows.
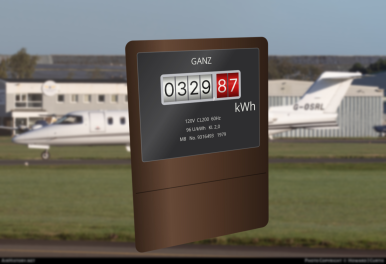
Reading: 329.87 kWh
